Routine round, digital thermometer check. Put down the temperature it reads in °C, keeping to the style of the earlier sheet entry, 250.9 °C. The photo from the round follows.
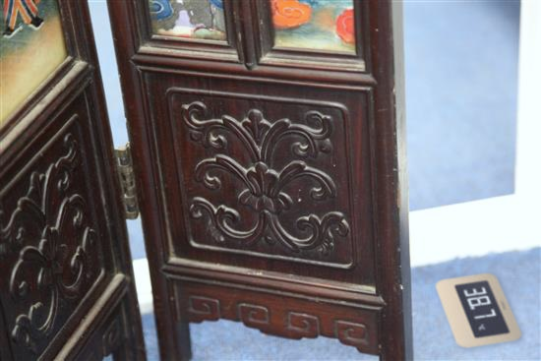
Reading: 38.7 °C
